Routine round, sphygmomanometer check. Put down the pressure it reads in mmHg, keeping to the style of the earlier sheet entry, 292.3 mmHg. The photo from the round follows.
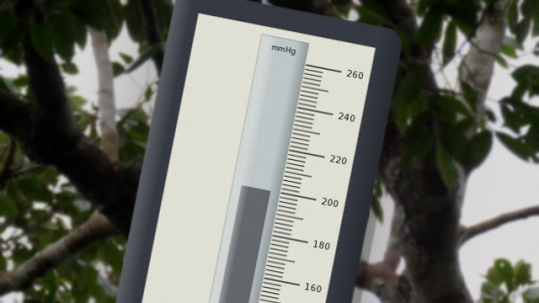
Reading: 200 mmHg
